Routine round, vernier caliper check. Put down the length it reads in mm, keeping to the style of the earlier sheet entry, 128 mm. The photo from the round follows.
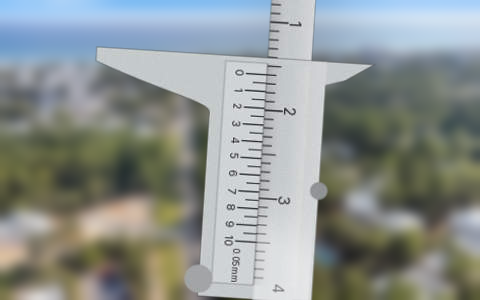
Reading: 16.0 mm
